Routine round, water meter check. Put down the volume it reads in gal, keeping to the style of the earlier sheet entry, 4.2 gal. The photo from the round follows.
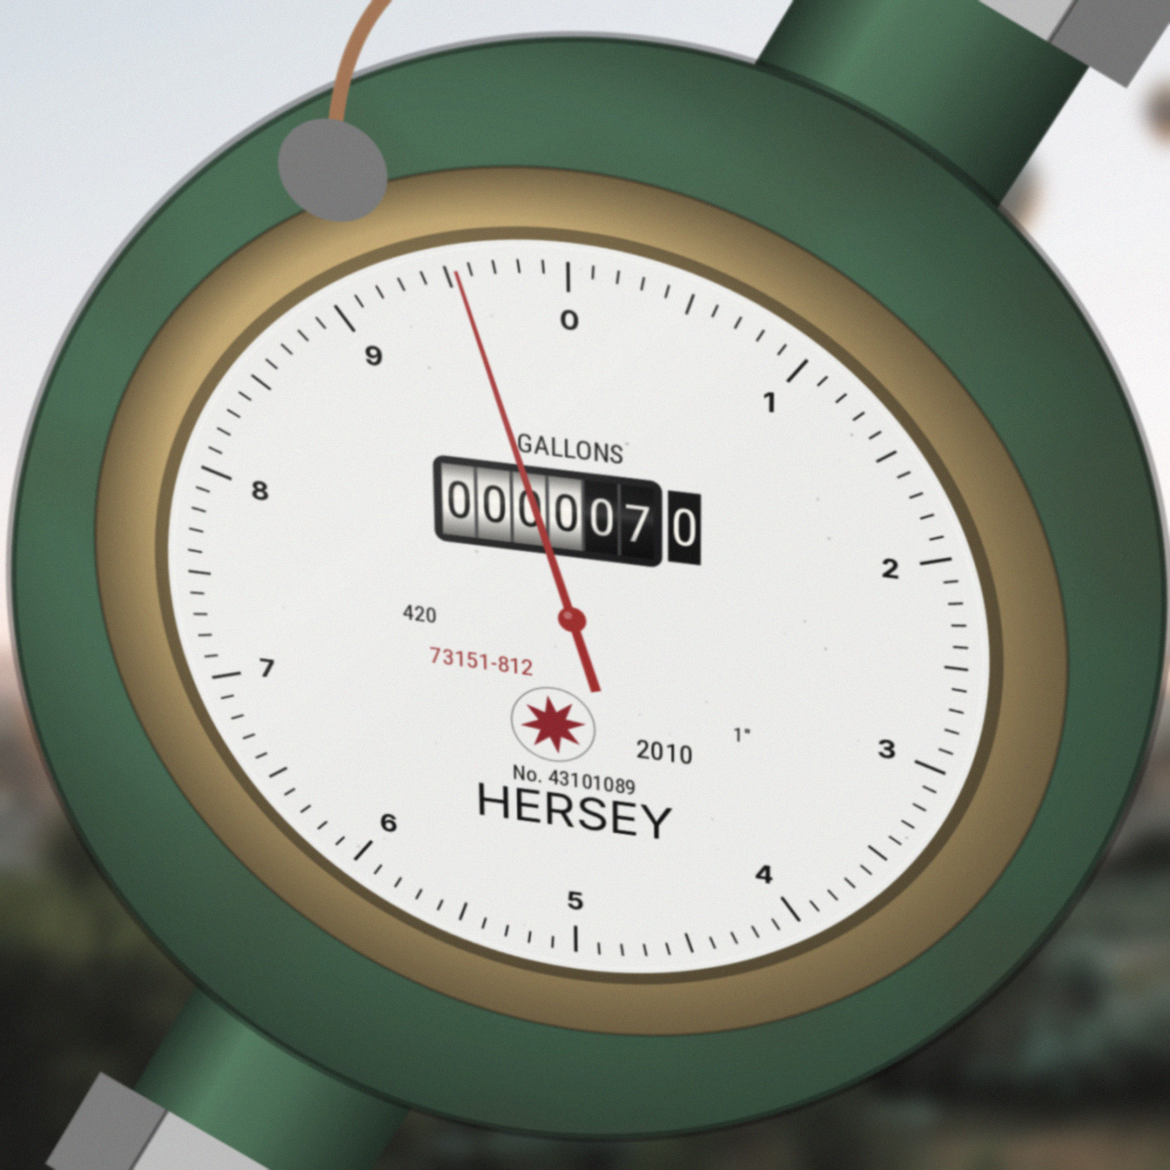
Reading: 69.5 gal
